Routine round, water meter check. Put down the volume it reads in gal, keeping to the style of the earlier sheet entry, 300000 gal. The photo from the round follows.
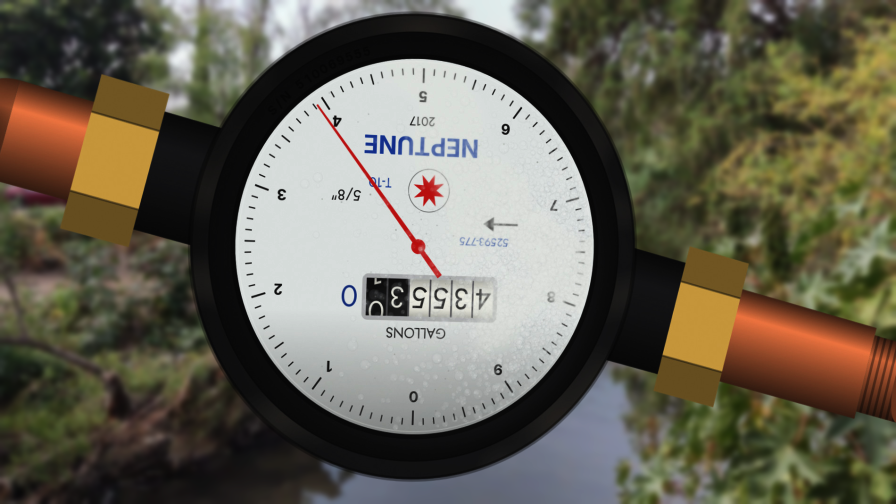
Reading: 4355303.9 gal
